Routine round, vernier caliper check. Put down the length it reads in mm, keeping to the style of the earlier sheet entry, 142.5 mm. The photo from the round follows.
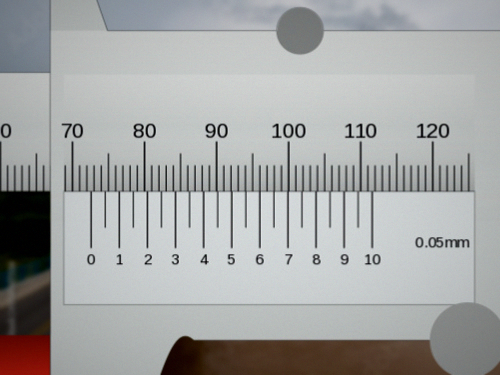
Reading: 72.6 mm
